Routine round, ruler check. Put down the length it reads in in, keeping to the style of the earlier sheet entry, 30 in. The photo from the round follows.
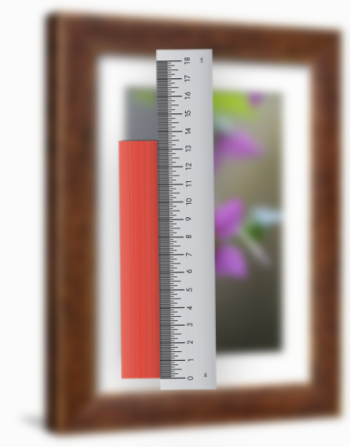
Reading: 13.5 in
